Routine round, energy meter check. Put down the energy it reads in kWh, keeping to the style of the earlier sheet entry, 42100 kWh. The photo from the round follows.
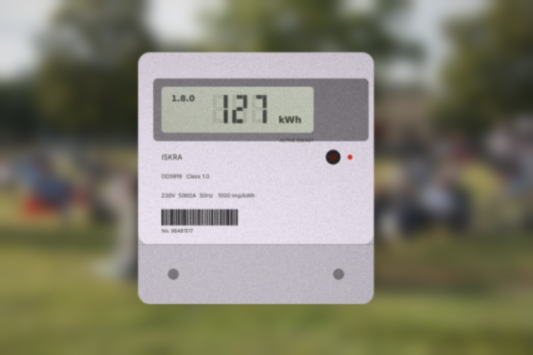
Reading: 127 kWh
